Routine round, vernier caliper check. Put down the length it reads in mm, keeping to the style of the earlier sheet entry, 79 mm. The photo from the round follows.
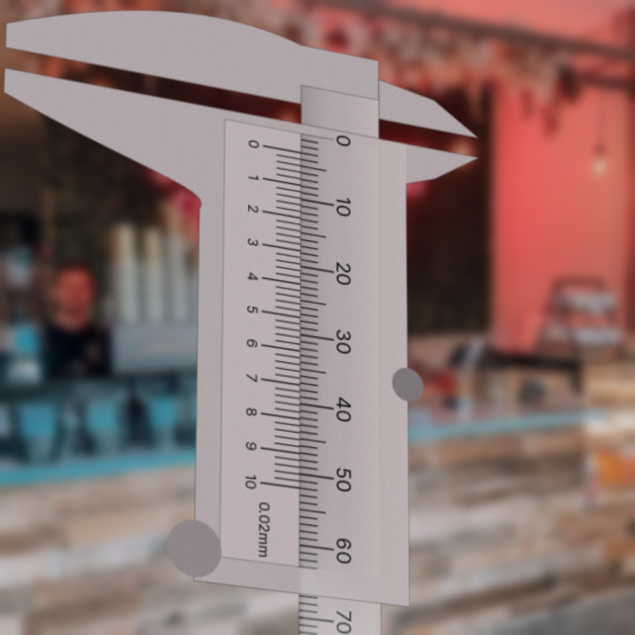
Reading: 3.0 mm
